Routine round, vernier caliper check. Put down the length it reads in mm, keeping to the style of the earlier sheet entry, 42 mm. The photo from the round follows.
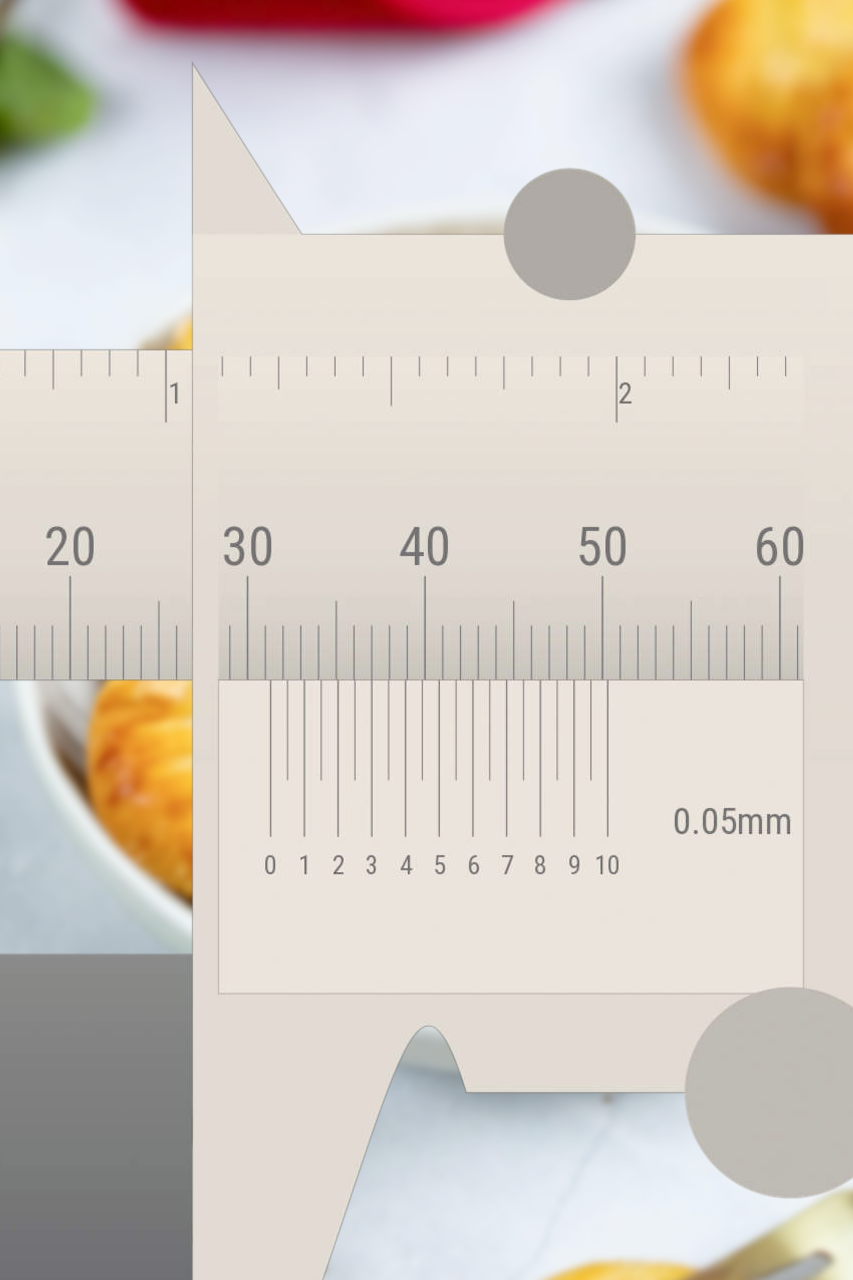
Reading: 31.3 mm
